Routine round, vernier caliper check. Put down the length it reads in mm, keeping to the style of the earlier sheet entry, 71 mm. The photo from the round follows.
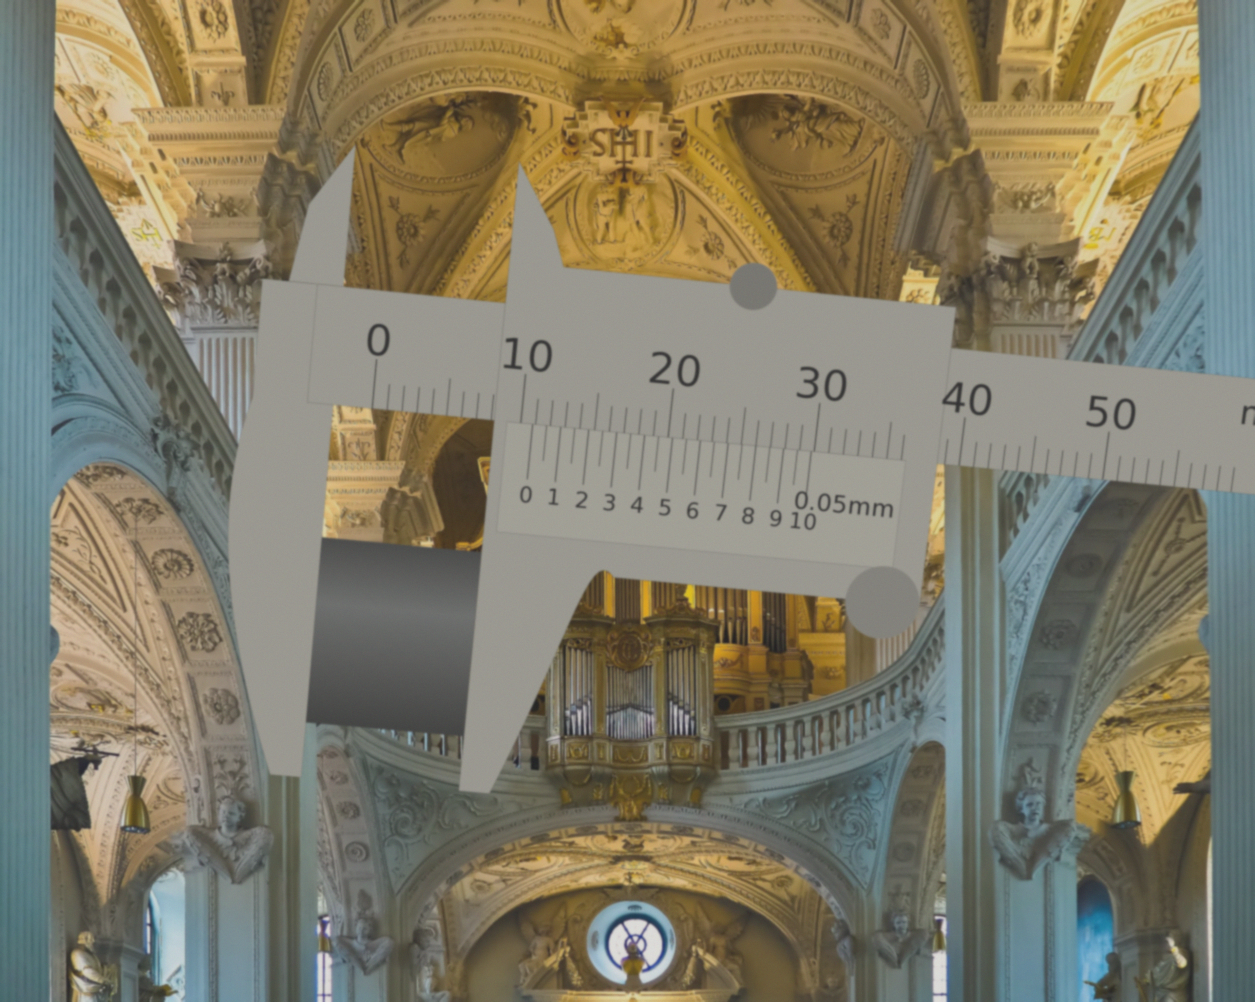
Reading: 10.8 mm
